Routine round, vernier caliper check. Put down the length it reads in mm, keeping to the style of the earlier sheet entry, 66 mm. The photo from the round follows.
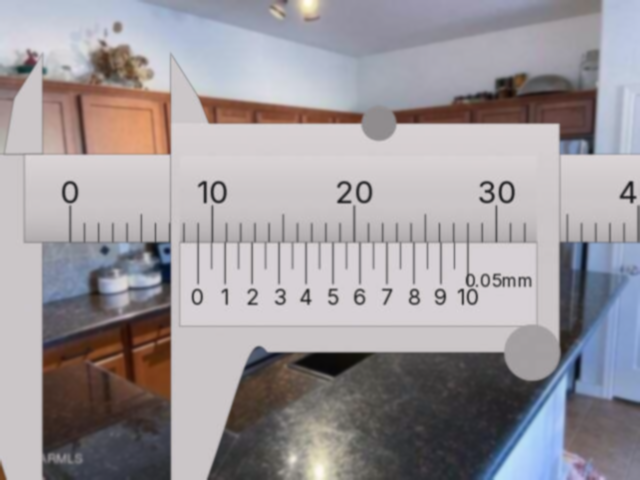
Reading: 9.0 mm
